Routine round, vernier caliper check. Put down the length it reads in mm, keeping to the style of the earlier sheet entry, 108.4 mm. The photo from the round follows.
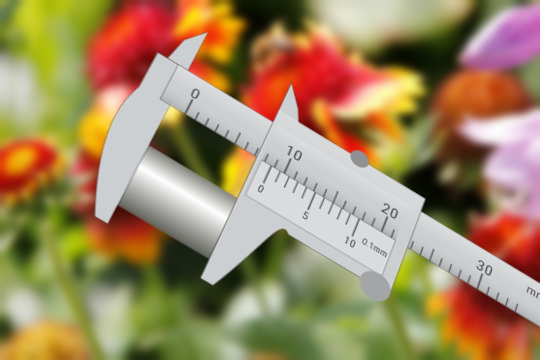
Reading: 8.7 mm
